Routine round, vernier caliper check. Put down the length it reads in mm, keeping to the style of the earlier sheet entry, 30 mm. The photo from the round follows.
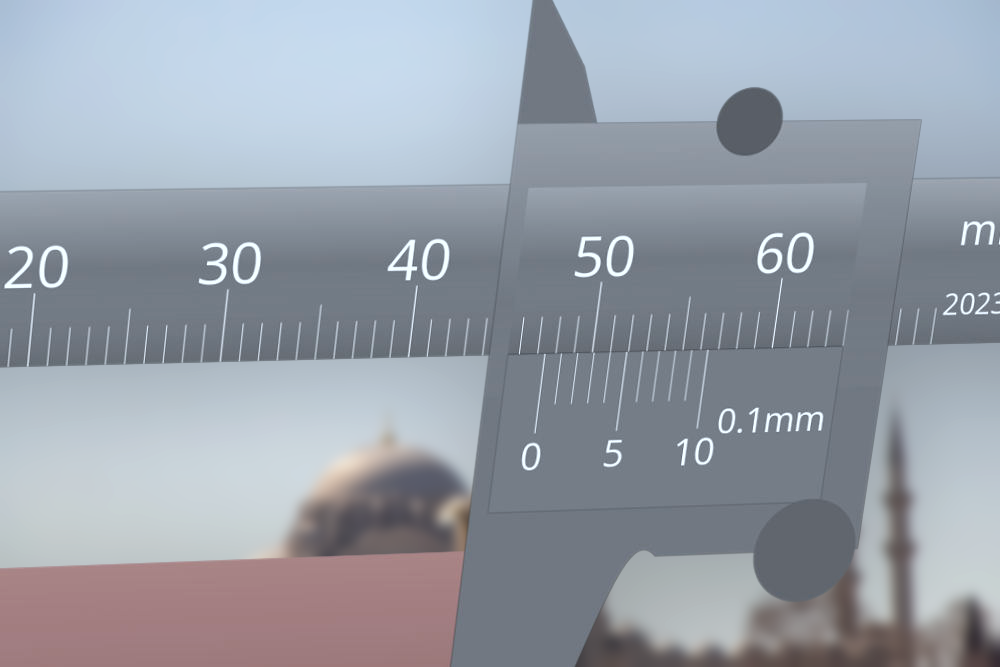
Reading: 47.4 mm
